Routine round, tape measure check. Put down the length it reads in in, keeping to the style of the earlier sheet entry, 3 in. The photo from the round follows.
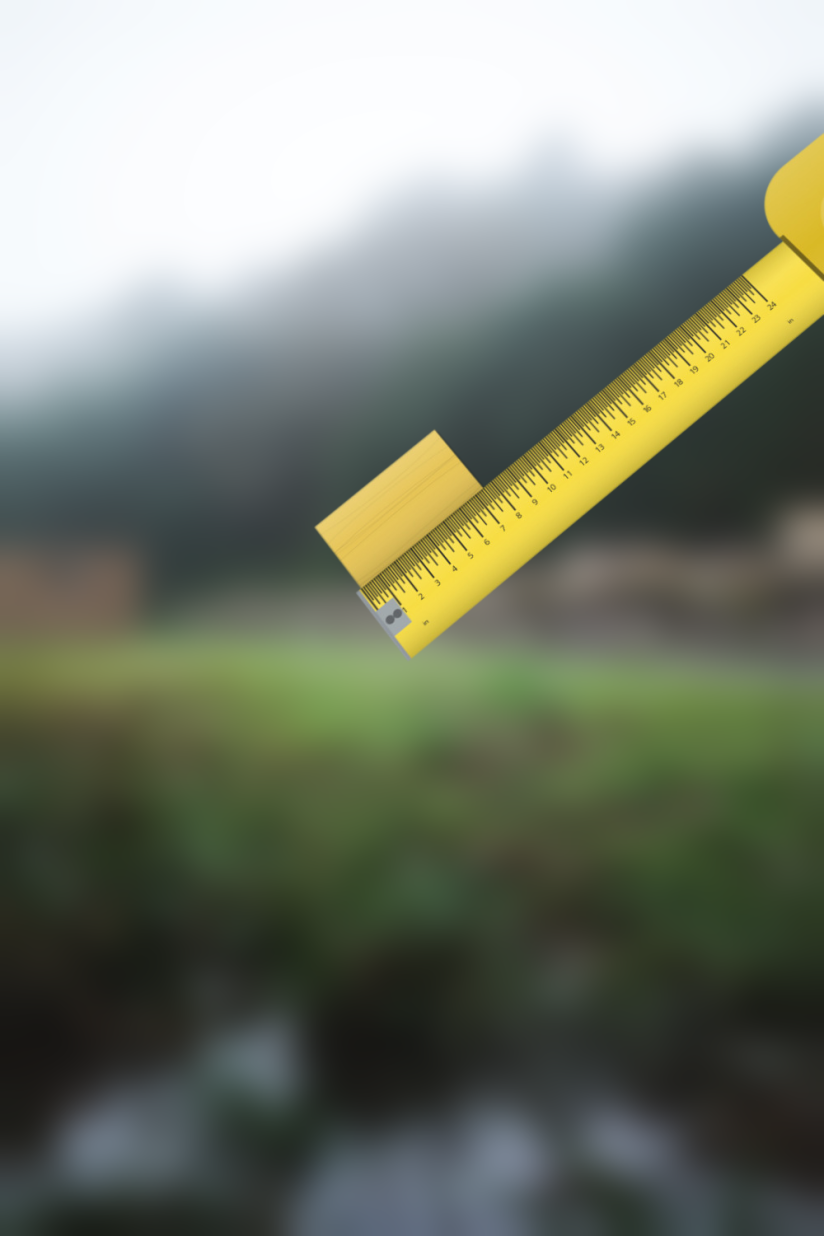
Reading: 7.5 in
